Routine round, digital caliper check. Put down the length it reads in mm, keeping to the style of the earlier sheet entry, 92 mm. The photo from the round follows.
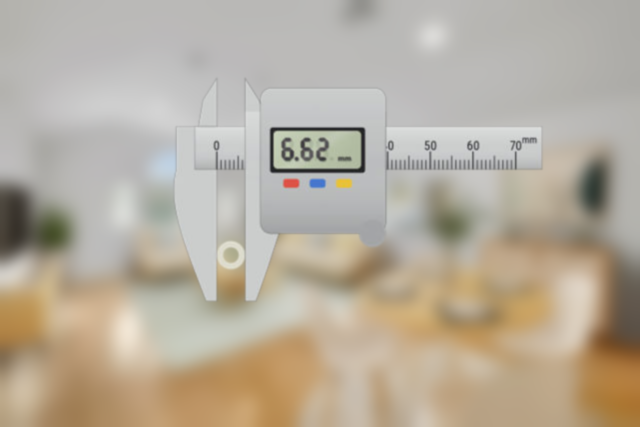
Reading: 6.62 mm
